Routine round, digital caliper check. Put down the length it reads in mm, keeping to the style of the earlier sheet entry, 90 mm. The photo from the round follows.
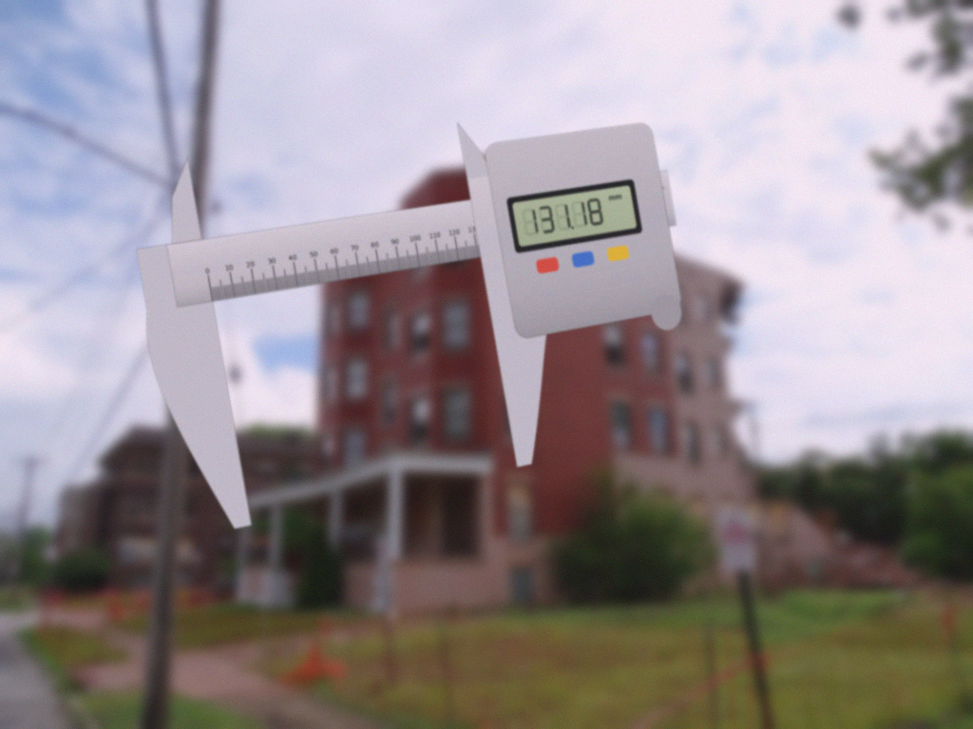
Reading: 131.18 mm
